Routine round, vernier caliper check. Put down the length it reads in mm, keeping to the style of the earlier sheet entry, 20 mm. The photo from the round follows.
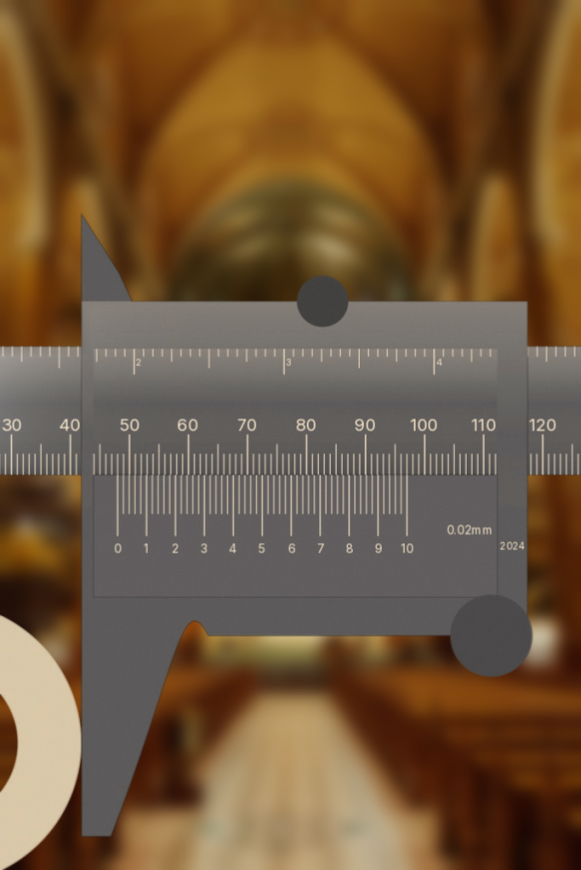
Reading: 48.0 mm
